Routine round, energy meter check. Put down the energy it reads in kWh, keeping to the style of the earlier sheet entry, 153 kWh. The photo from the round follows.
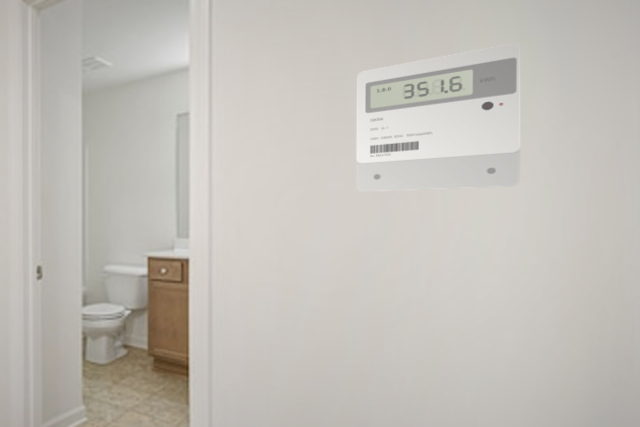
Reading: 351.6 kWh
